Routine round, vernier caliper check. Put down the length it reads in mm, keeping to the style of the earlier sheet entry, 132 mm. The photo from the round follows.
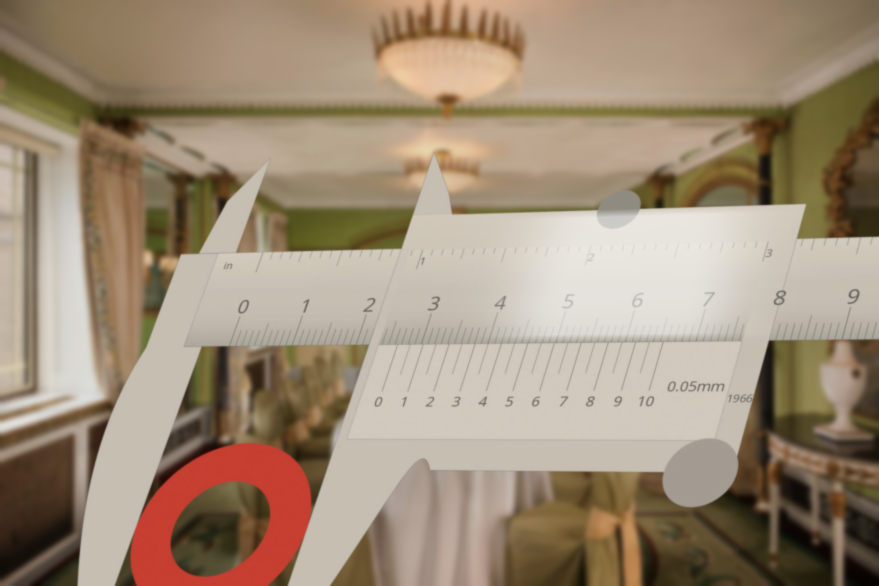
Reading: 26.4 mm
